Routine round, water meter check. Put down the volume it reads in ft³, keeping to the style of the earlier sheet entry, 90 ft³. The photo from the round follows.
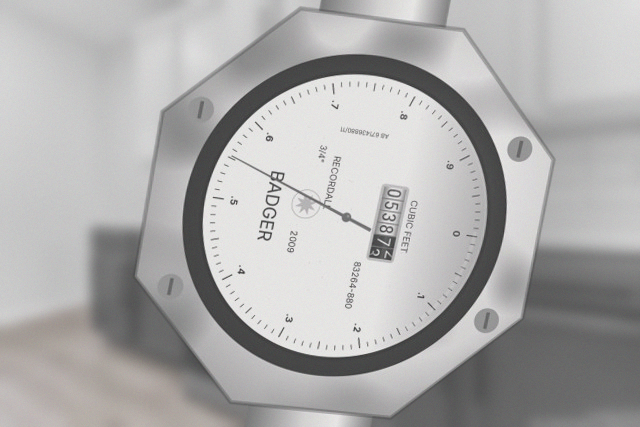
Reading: 53872.55 ft³
